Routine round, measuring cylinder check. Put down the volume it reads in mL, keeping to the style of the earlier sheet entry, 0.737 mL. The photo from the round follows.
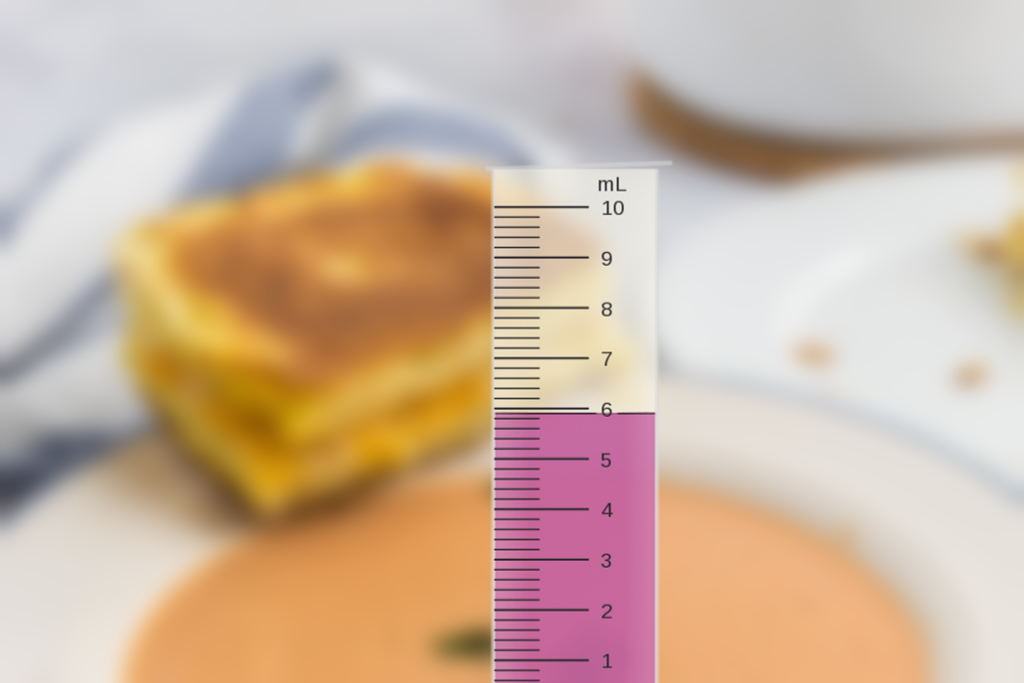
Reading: 5.9 mL
